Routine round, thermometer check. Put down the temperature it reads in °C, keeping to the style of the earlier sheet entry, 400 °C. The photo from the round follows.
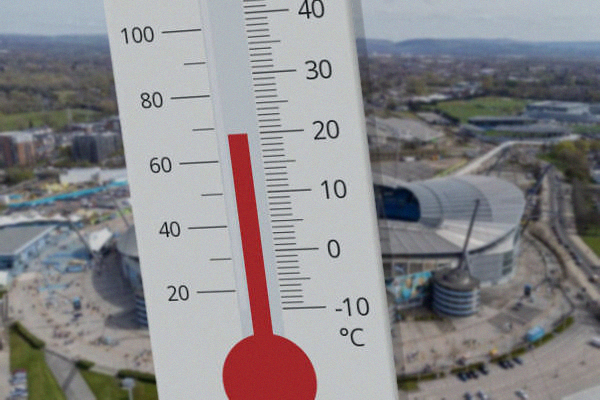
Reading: 20 °C
